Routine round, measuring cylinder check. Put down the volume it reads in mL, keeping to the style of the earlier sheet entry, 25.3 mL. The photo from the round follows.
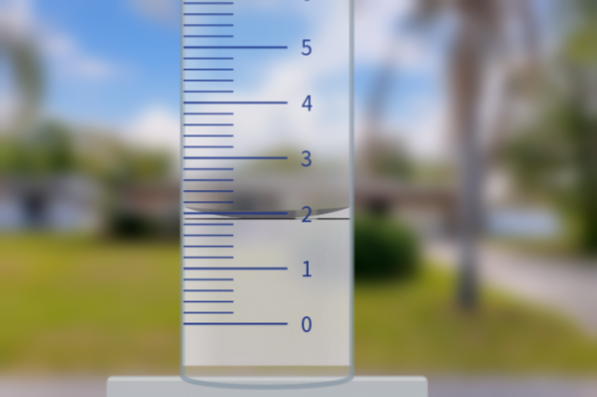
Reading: 1.9 mL
